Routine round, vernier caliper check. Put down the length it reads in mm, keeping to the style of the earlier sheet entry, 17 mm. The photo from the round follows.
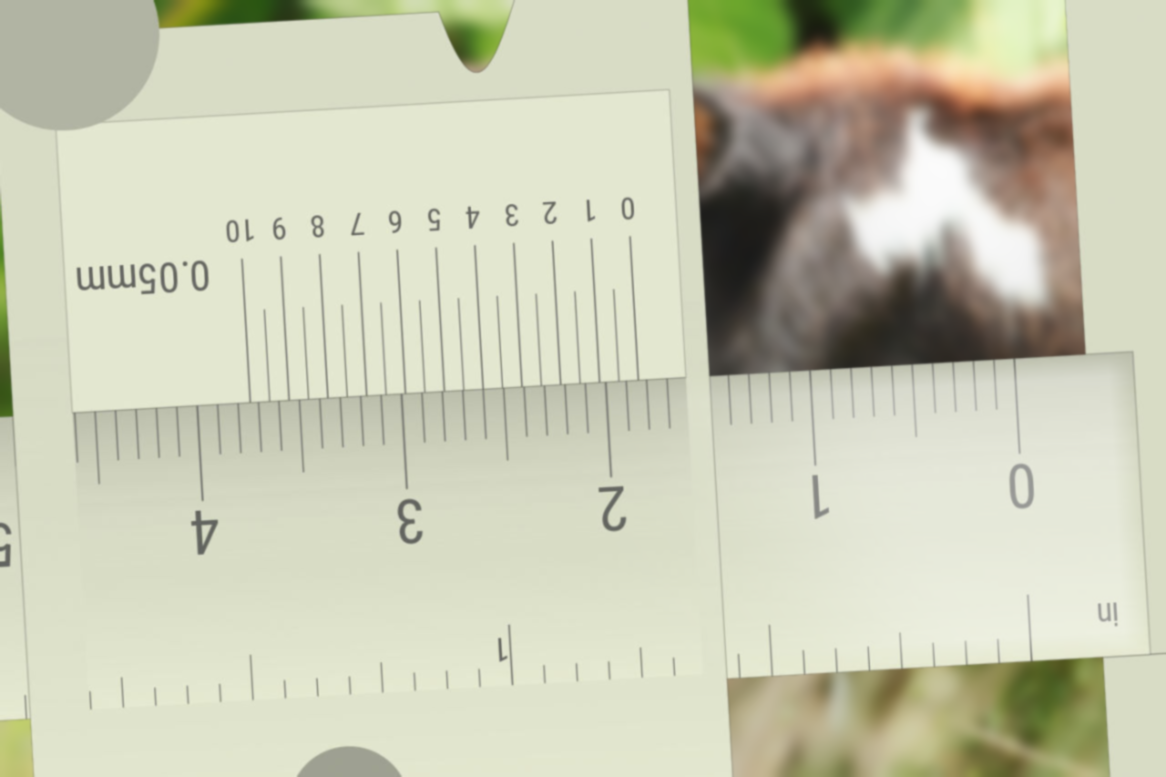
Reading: 18.4 mm
